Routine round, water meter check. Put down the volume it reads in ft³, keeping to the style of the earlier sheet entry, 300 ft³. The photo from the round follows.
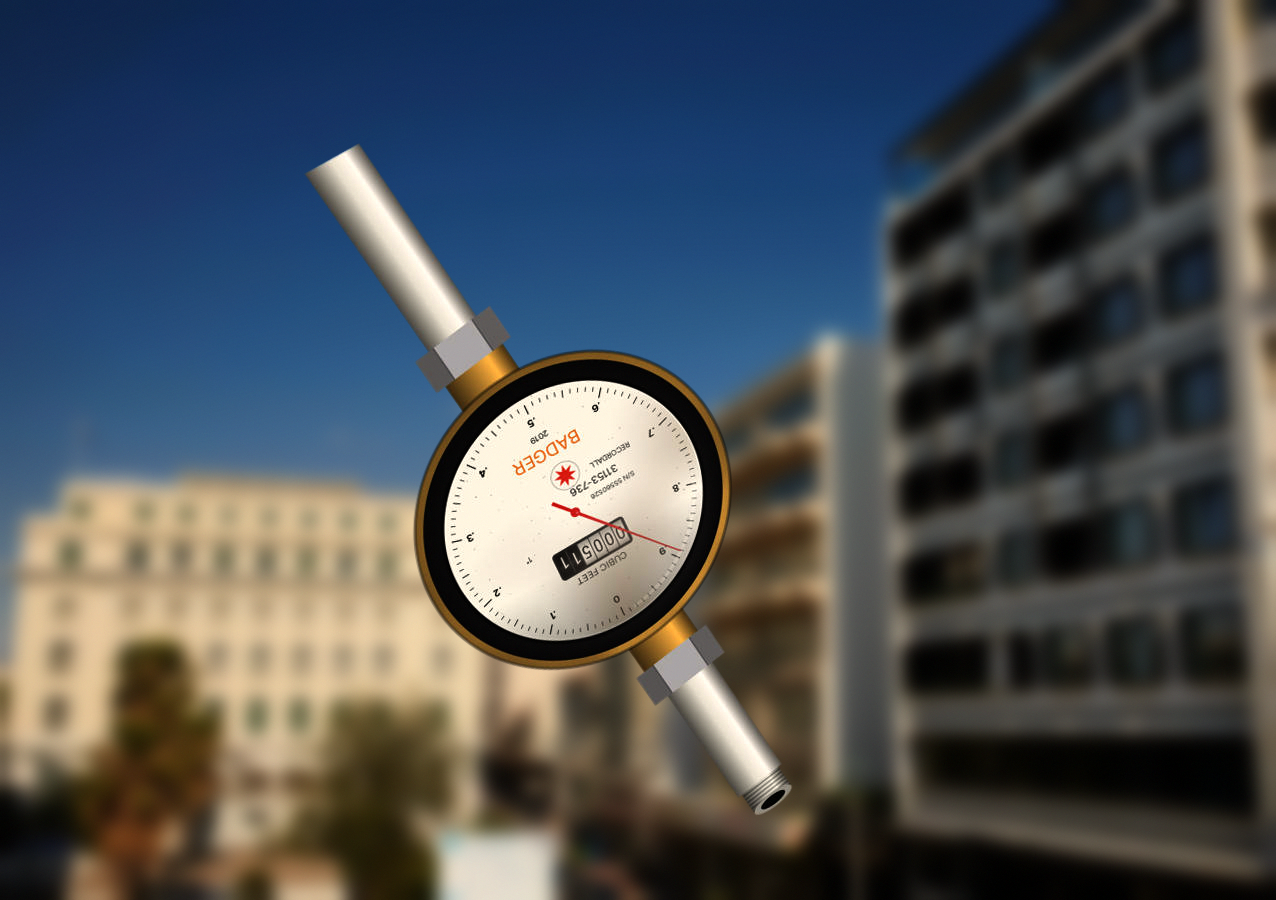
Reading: 510.89 ft³
